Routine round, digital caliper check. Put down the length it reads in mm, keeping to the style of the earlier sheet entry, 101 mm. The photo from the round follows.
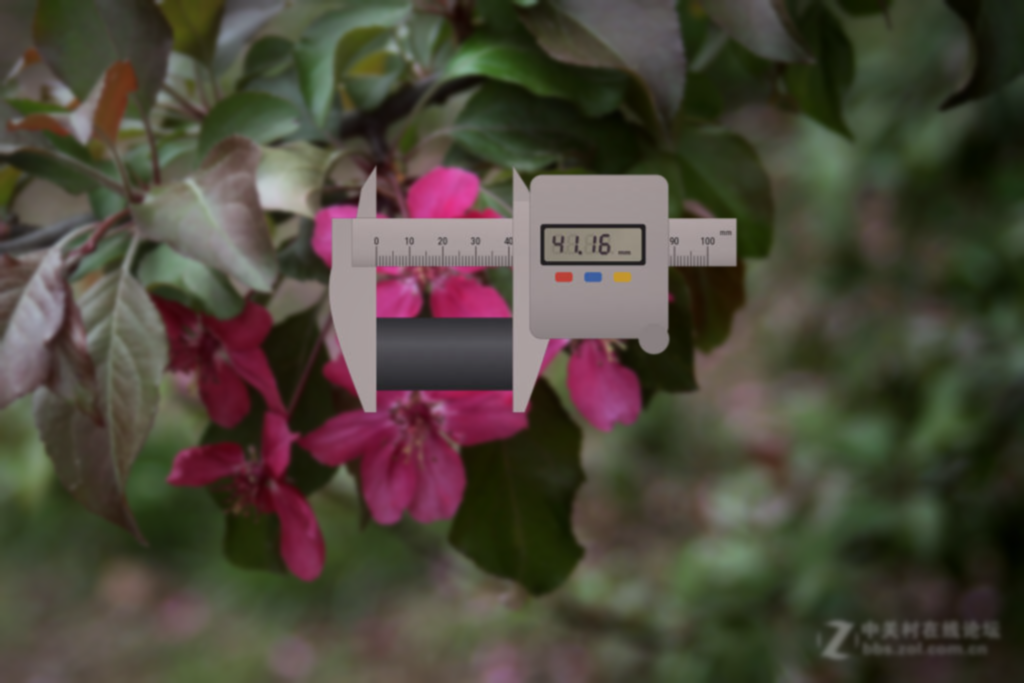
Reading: 41.16 mm
